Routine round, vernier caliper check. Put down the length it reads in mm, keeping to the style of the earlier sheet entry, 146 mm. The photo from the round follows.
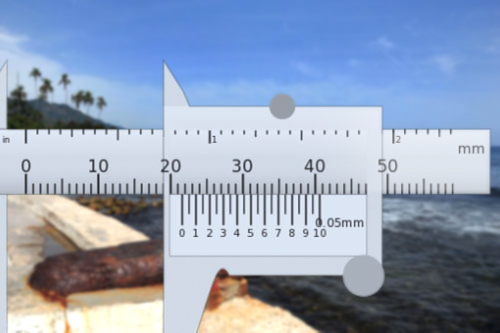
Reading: 21.6 mm
